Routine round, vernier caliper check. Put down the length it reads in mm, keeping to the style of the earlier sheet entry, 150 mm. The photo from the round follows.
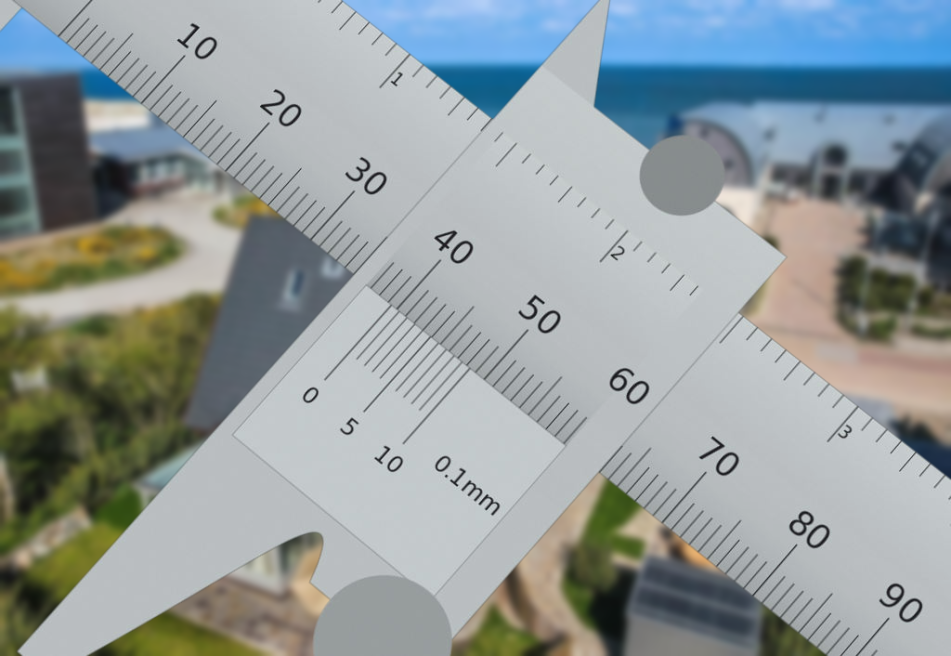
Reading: 39.4 mm
